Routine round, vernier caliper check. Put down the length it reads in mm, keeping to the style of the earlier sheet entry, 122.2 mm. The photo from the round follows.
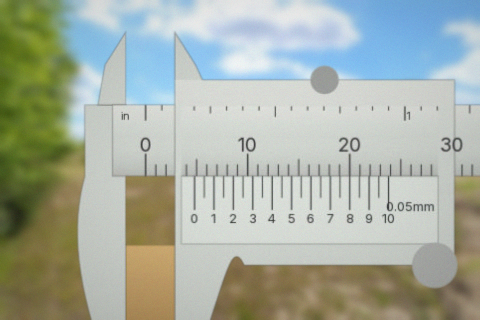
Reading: 4.8 mm
